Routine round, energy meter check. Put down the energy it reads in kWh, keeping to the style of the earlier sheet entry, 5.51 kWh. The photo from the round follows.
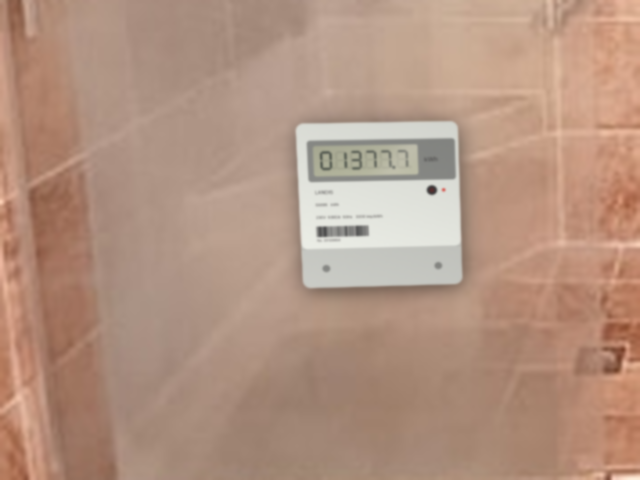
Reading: 1377.7 kWh
